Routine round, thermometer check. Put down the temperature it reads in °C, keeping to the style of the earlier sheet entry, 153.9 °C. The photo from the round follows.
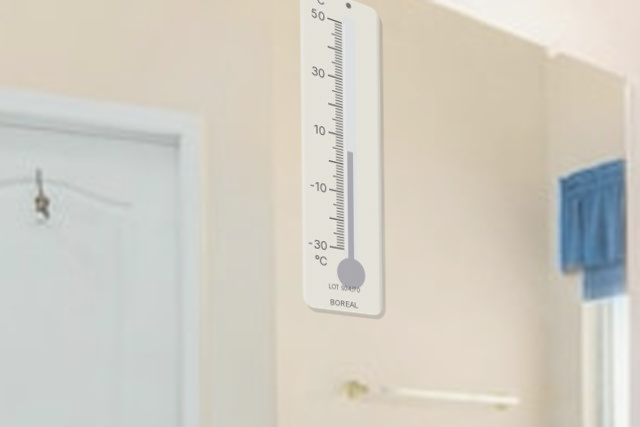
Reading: 5 °C
